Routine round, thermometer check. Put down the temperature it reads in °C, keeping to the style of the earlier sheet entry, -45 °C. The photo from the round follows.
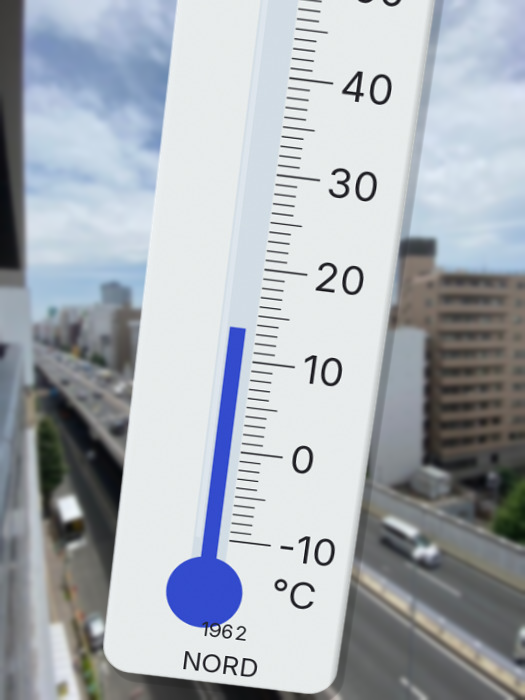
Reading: 13.5 °C
